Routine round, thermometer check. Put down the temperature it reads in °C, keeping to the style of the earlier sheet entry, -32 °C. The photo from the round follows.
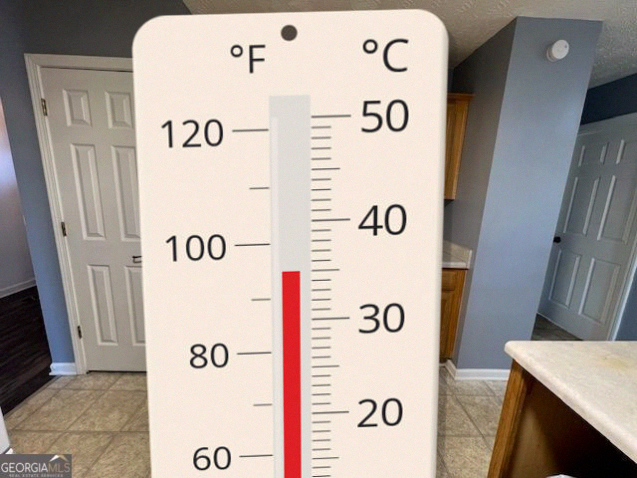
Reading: 35 °C
